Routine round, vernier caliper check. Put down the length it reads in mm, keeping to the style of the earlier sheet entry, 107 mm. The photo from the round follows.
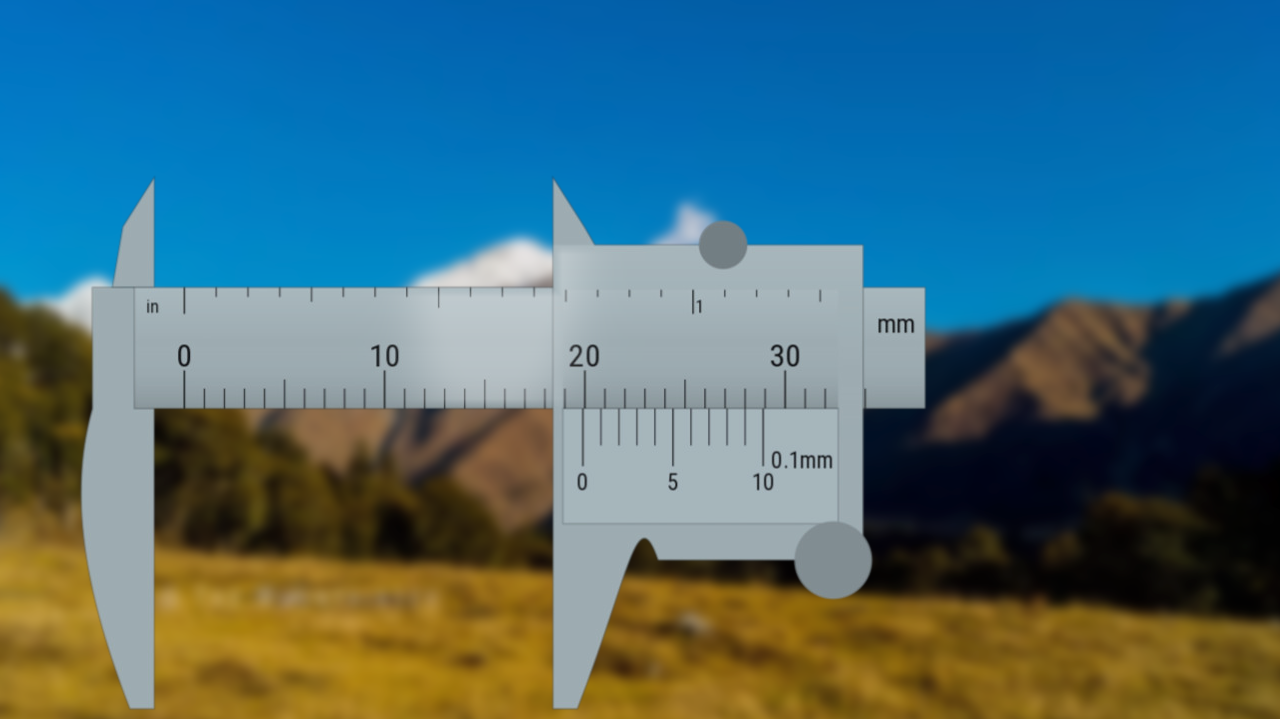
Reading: 19.9 mm
